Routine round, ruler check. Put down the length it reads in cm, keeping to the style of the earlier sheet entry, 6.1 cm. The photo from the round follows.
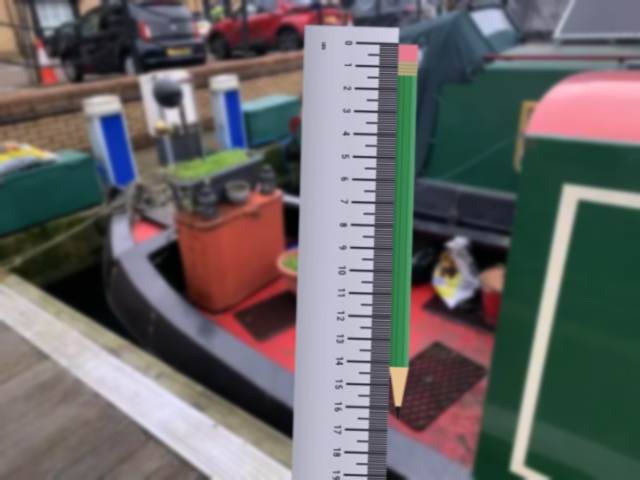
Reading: 16.5 cm
